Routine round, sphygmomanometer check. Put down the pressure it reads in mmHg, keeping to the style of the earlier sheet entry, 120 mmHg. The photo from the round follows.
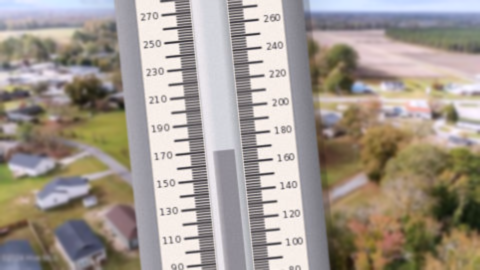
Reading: 170 mmHg
